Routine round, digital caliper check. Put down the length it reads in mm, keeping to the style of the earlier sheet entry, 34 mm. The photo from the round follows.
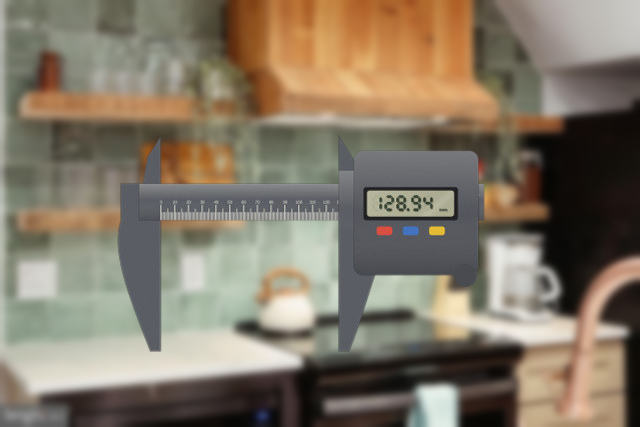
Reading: 128.94 mm
